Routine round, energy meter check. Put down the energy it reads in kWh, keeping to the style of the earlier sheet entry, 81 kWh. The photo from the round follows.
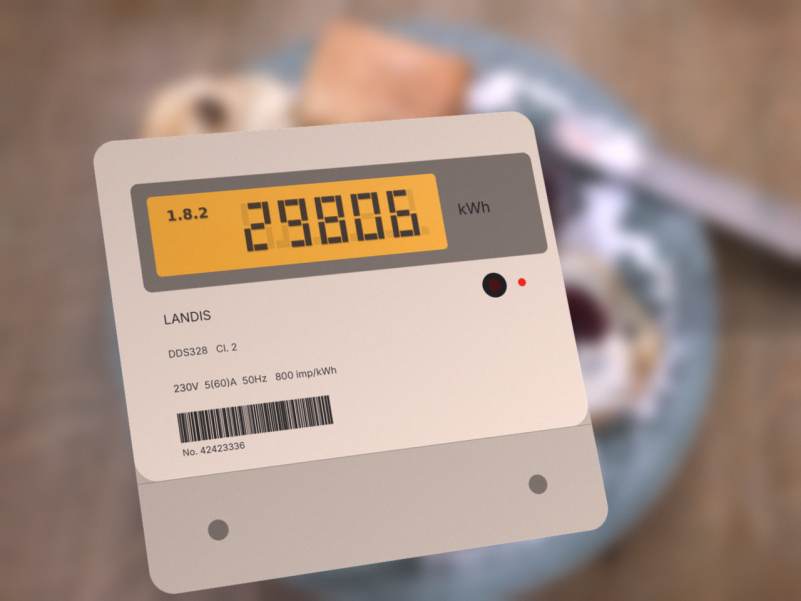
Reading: 29806 kWh
